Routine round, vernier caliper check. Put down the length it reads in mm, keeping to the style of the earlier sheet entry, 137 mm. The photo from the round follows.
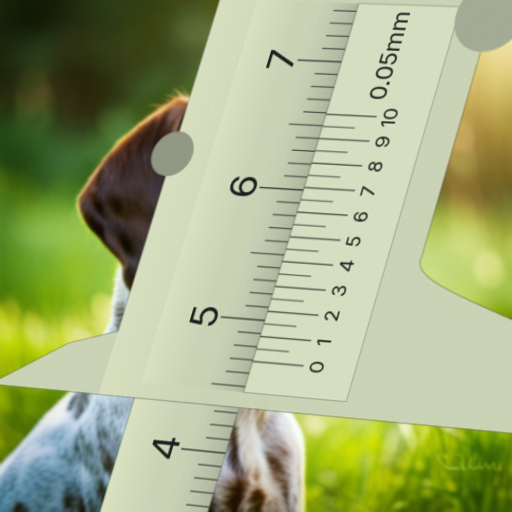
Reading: 46.9 mm
